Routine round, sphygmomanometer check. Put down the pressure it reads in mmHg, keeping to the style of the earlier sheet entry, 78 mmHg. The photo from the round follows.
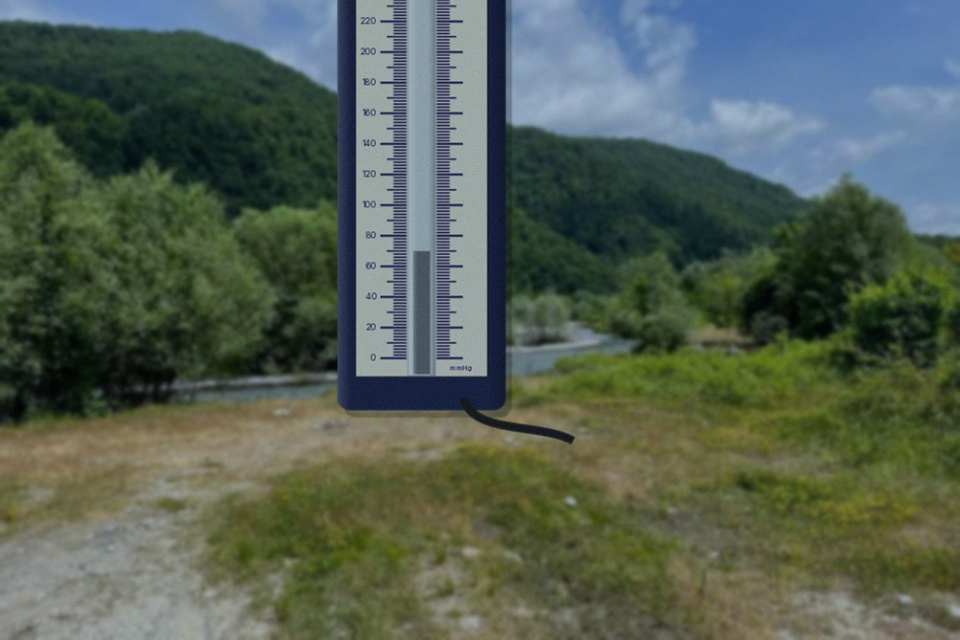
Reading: 70 mmHg
